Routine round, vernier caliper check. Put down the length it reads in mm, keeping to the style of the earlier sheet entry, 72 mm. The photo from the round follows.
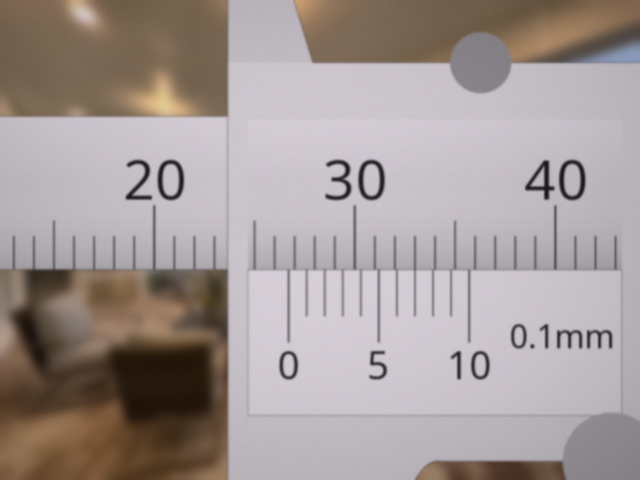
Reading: 26.7 mm
